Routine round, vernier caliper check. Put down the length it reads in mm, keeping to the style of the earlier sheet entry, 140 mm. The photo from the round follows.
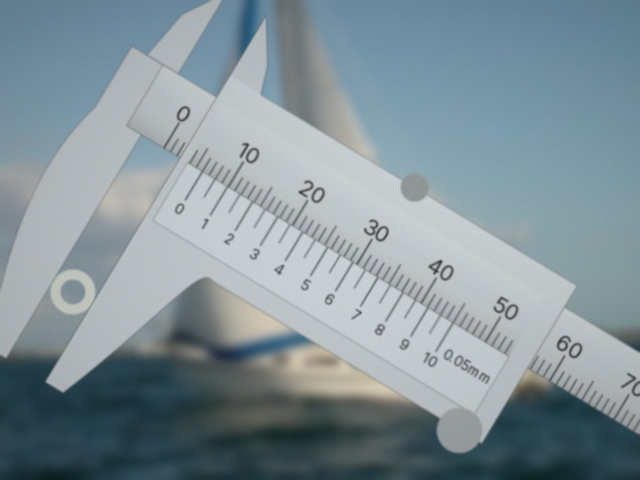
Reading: 6.0 mm
